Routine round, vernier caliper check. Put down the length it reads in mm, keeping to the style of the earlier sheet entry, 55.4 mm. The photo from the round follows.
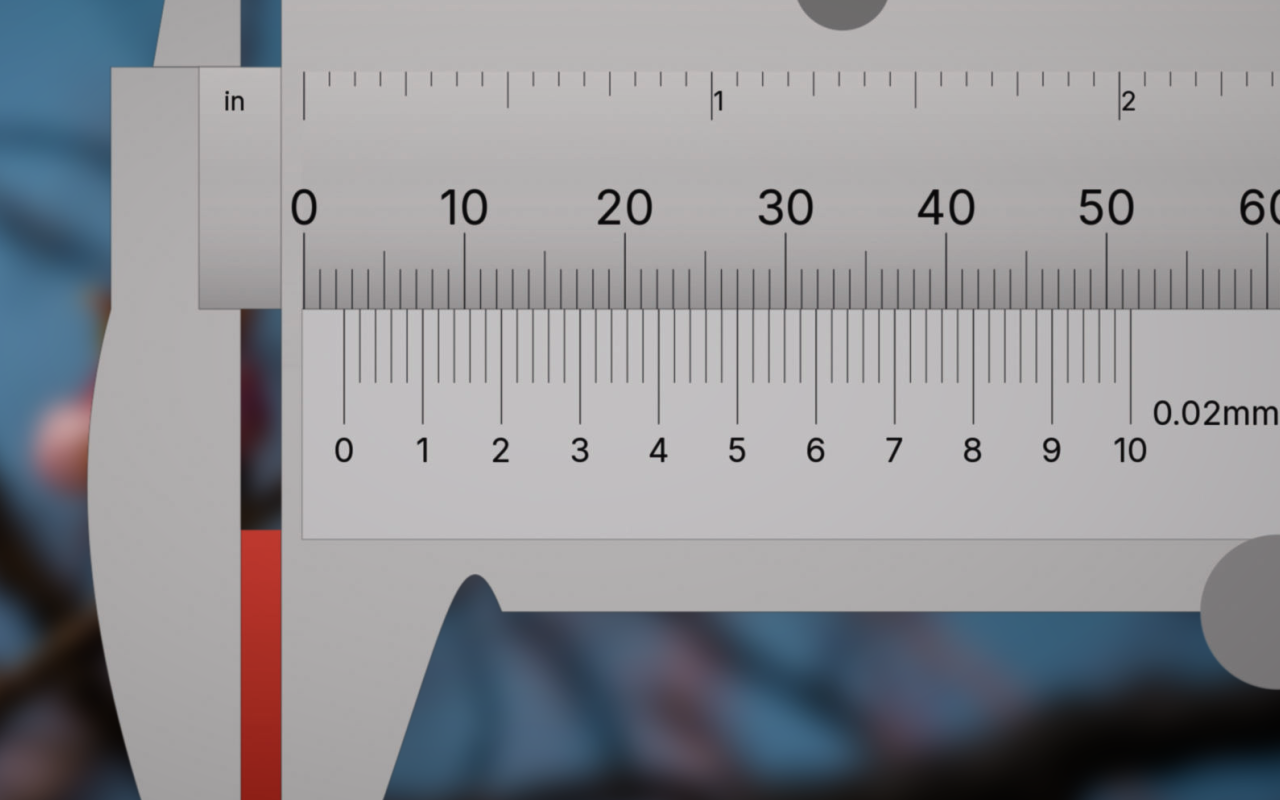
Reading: 2.5 mm
